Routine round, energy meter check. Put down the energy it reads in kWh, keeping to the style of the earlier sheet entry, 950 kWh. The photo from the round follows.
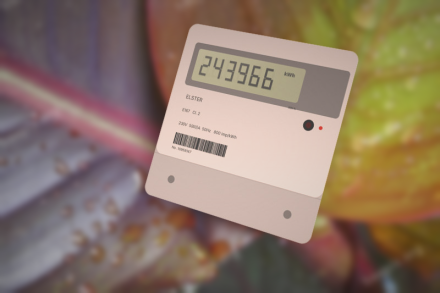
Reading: 243966 kWh
